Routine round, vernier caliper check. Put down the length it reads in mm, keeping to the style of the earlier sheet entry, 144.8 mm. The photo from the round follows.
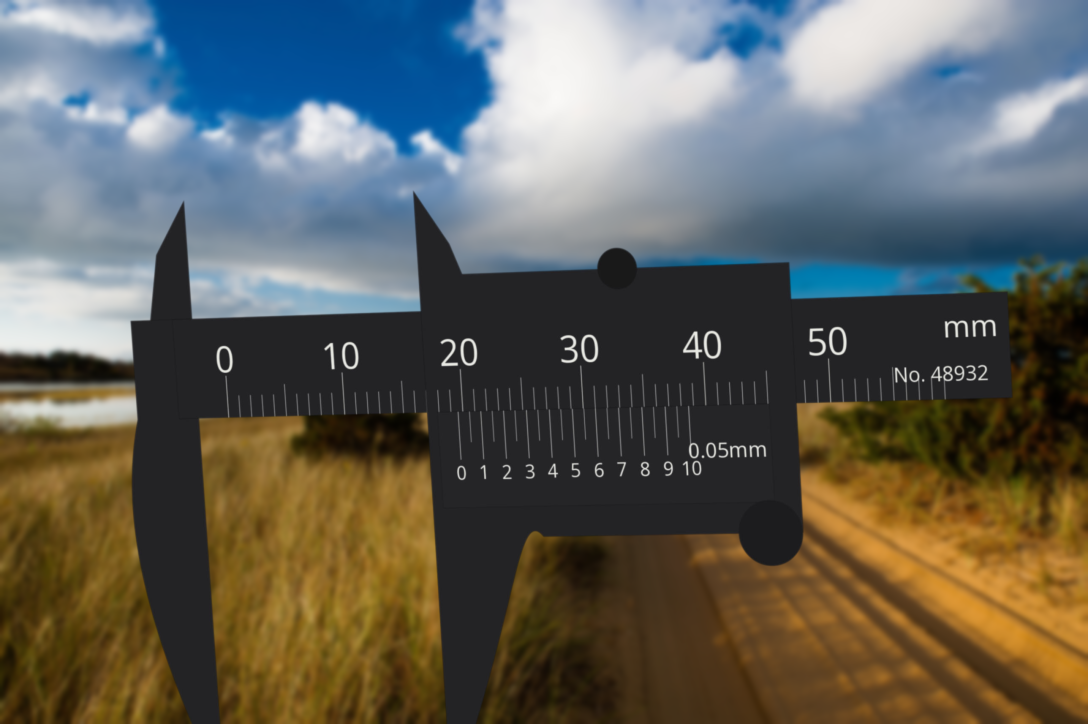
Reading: 19.6 mm
